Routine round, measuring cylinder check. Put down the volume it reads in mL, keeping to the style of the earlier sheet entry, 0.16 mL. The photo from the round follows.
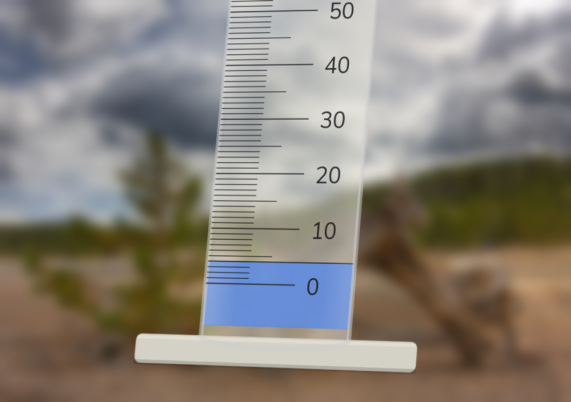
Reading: 4 mL
